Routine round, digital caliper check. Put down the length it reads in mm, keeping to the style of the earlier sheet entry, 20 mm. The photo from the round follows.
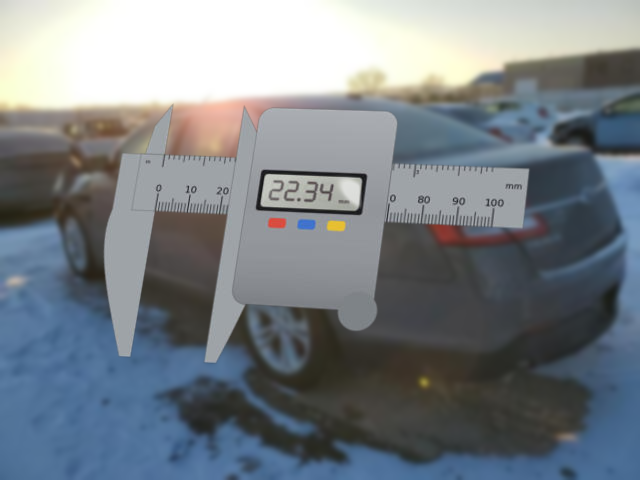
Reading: 22.34 mm
